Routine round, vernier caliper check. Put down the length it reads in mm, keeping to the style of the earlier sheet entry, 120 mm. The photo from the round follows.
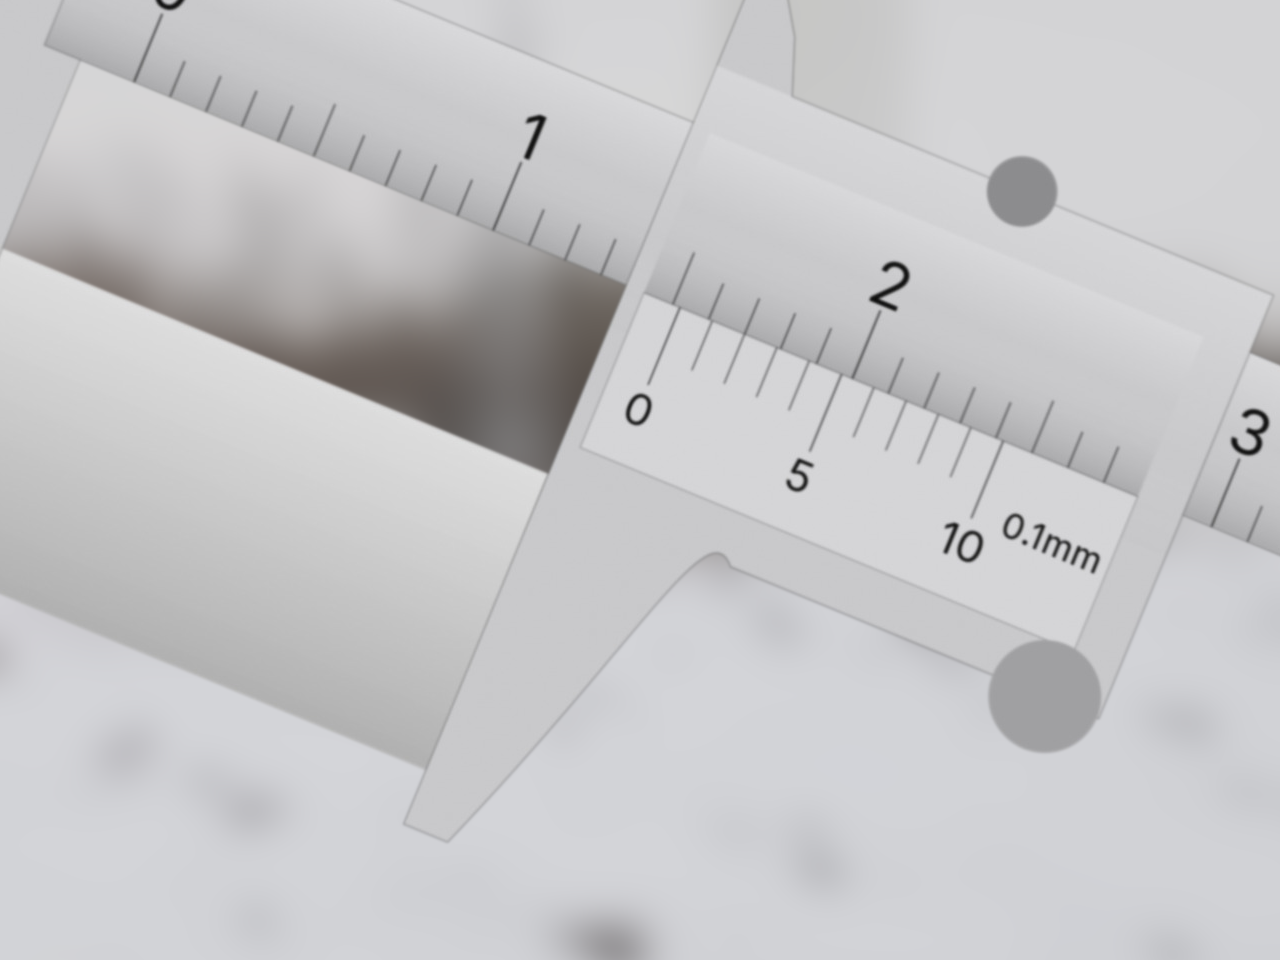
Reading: 15.2 mm
